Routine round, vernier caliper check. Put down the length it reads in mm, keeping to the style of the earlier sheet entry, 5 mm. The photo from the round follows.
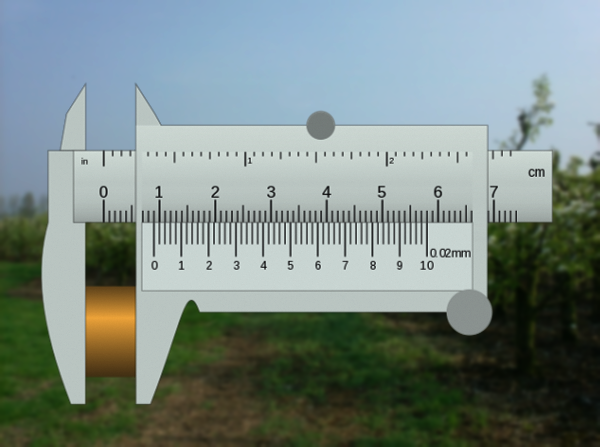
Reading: 9.0 mm
